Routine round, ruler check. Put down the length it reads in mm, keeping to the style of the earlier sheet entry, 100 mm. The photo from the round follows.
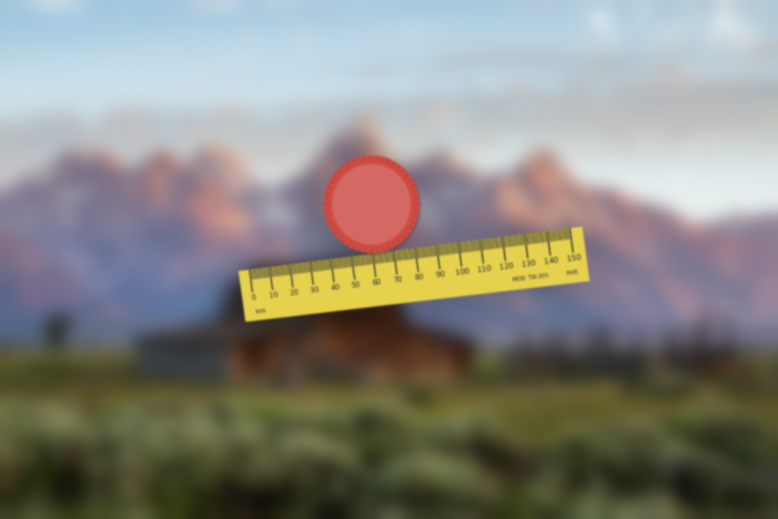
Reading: 45 mm
